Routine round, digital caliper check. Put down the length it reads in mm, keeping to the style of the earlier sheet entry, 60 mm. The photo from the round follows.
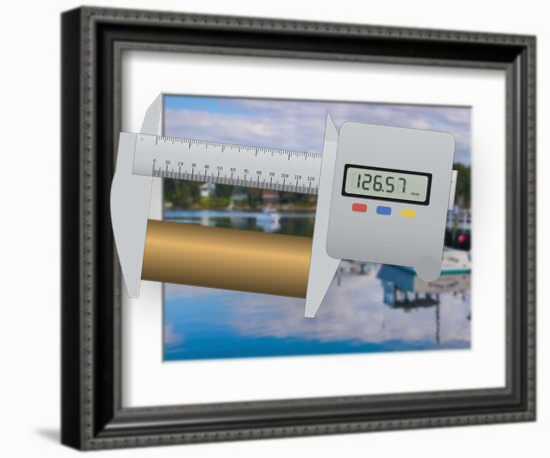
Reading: 126.57 mm
